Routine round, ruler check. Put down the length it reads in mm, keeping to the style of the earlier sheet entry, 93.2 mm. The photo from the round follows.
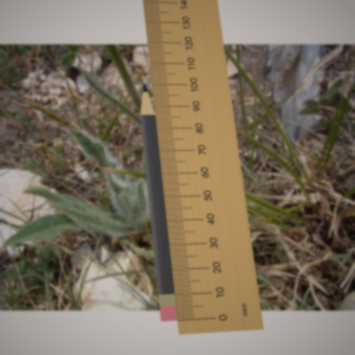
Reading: 100 mm
